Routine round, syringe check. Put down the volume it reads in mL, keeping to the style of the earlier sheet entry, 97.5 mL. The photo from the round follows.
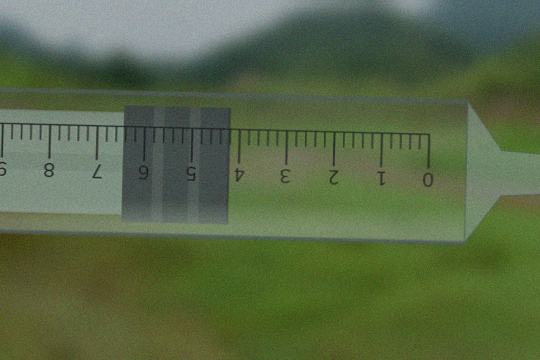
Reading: 4.2 mL
